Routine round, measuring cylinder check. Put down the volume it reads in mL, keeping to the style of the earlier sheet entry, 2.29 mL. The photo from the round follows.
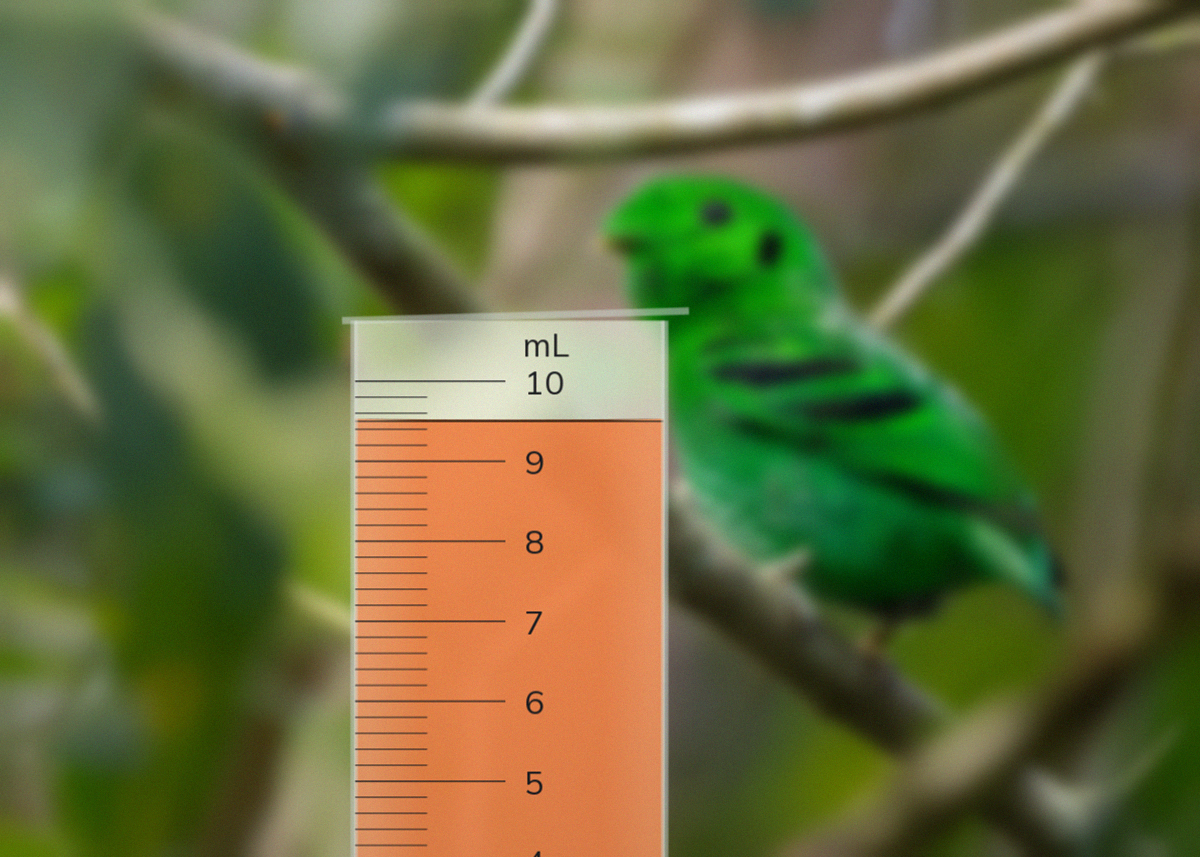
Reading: 9.5 mL
